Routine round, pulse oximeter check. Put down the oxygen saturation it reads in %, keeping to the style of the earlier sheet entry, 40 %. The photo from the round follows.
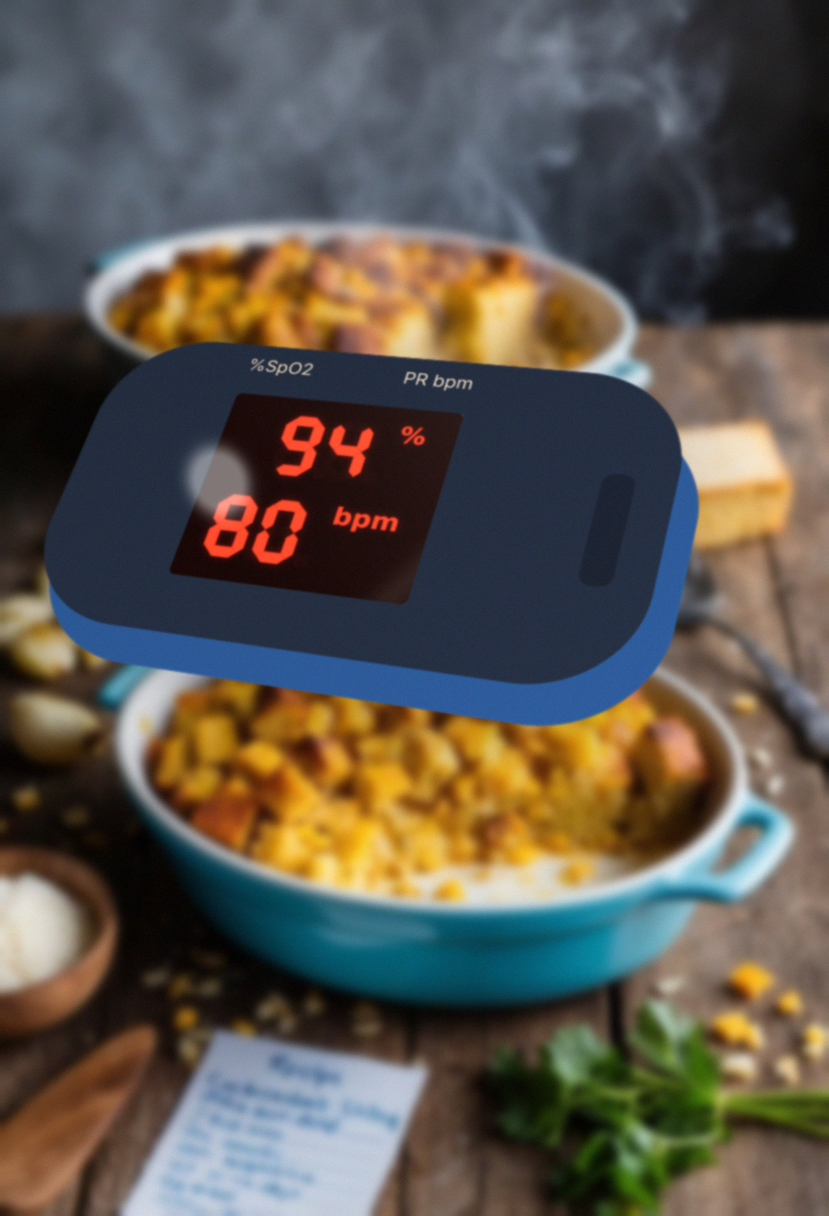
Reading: 94 %
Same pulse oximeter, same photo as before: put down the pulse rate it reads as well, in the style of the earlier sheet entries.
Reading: 80 bpm
